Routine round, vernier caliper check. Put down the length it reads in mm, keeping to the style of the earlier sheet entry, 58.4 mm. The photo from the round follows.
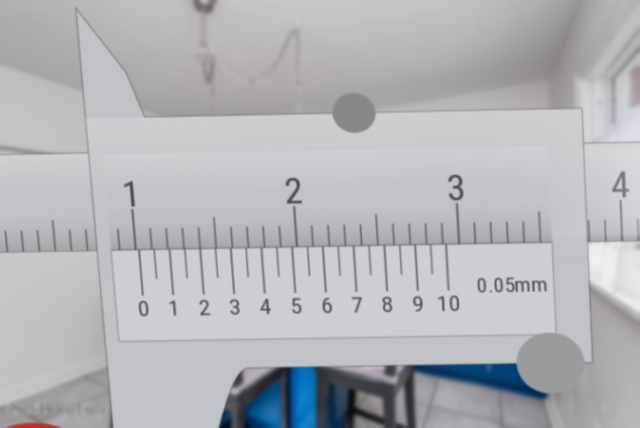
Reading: 10.2 mm
